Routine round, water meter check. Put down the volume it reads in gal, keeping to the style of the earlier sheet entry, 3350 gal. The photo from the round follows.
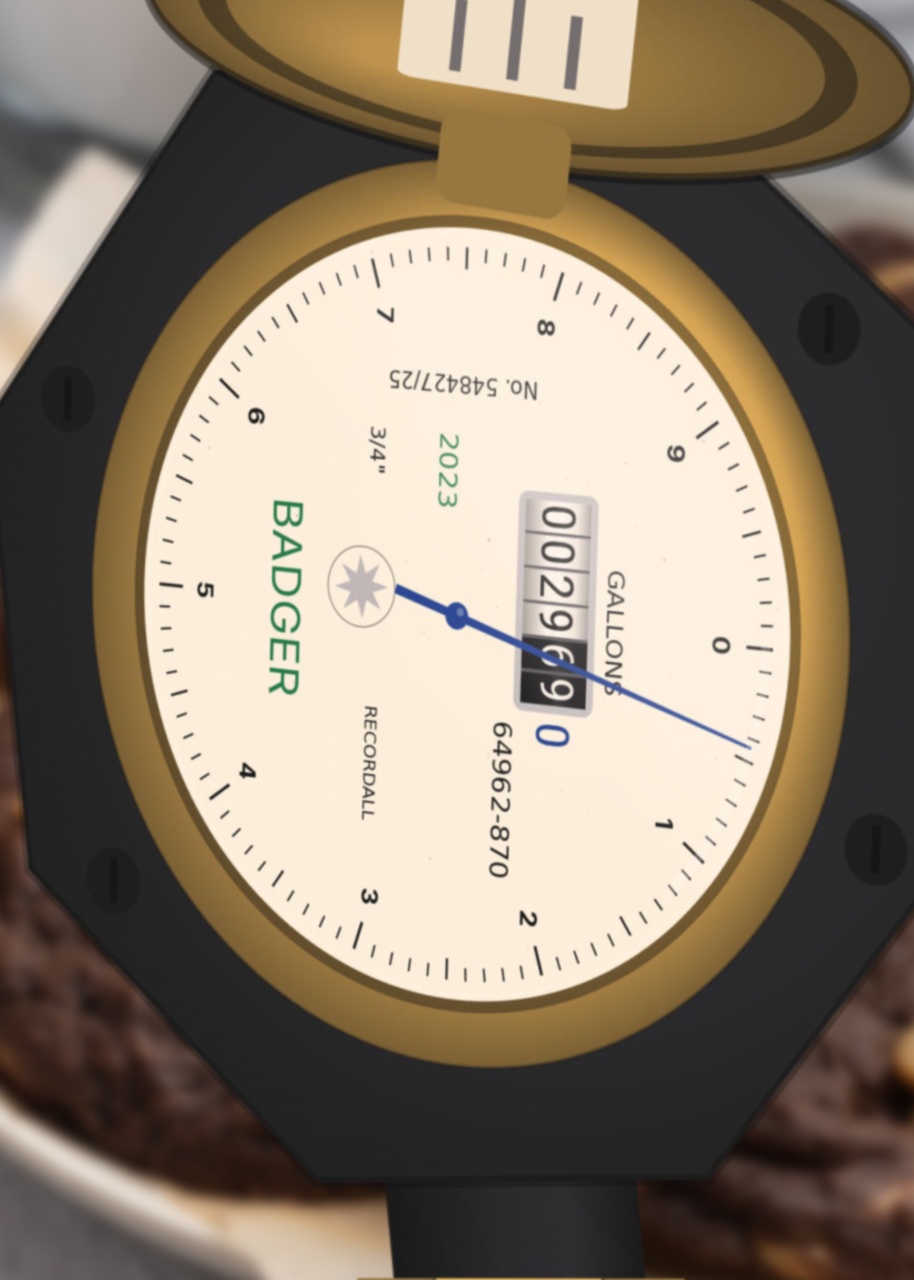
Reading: 29690.4 gal
